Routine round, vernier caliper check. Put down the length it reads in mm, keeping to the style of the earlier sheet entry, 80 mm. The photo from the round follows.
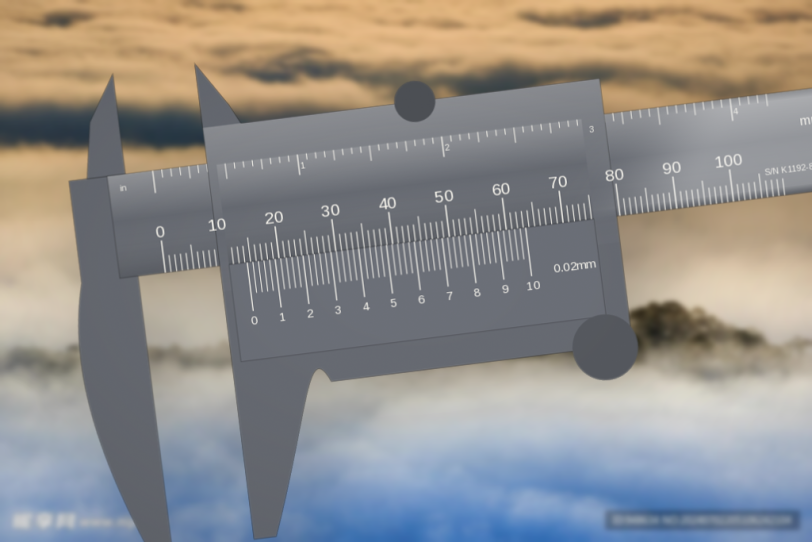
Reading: 14.4 mm
